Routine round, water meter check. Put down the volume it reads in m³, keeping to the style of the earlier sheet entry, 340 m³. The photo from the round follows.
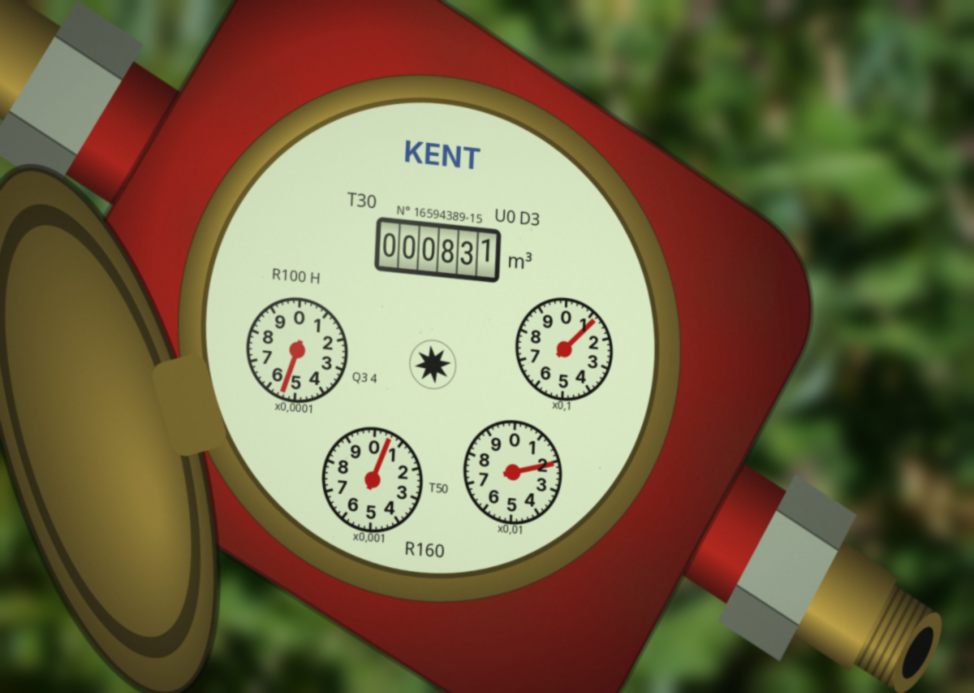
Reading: 831.1205 m³
